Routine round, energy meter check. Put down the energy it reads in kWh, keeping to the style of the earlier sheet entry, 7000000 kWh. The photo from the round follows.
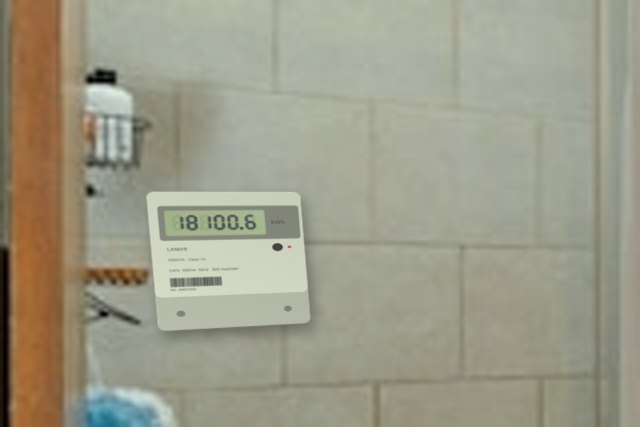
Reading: 18100.6 kWh
